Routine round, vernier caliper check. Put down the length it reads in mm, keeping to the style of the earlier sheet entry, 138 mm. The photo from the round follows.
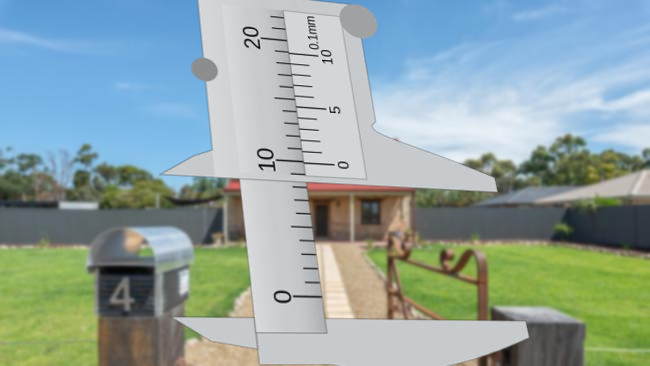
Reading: 9.9 mm
